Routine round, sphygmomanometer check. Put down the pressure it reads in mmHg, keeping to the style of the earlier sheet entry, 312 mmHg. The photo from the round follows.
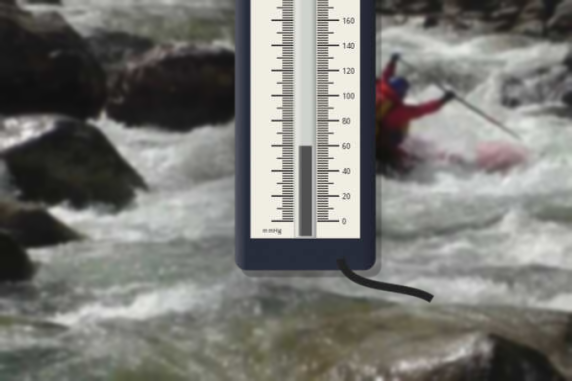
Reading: 60 mmHg
